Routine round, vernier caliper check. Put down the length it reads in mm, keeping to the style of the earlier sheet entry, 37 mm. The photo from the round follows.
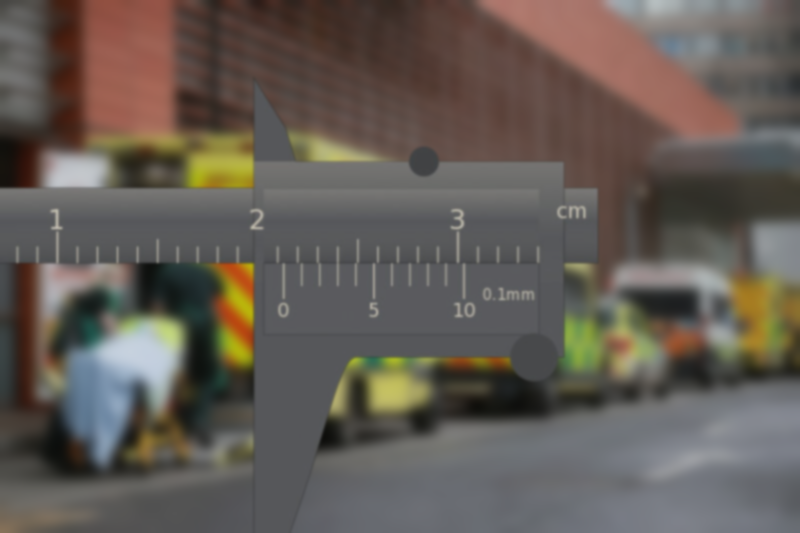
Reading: 21.3 mm
